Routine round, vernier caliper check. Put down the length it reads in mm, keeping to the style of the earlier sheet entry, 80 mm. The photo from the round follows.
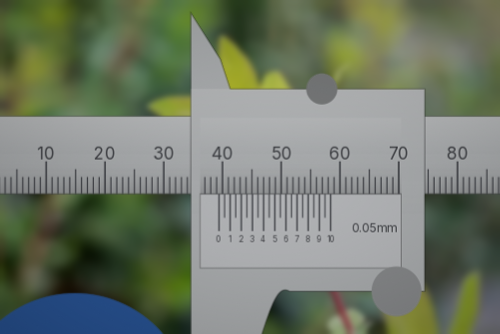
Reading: 39.4 mm
